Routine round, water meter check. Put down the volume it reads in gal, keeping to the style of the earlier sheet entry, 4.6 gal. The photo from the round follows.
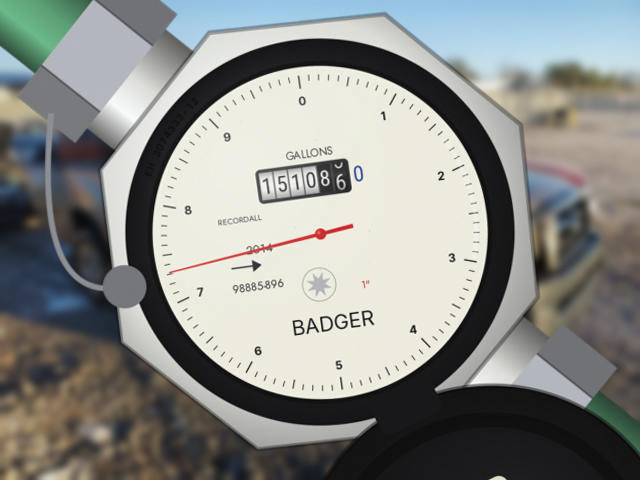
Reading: 1510857.3 gal
